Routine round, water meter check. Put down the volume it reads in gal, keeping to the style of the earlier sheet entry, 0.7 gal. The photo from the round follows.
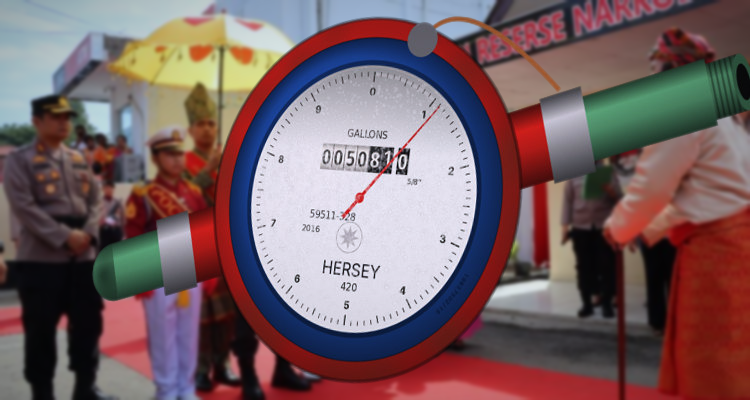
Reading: 50811.1 gal
